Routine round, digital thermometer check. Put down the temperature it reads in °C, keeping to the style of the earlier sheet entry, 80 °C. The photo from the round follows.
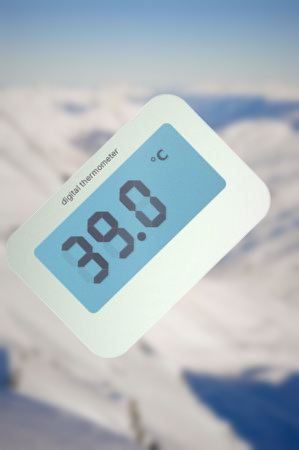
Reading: 39.0 °C
